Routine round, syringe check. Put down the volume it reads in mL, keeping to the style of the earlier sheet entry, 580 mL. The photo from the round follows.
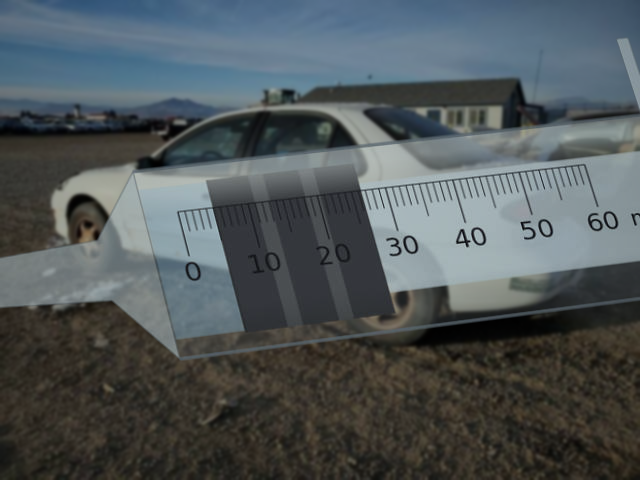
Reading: 5 mL
